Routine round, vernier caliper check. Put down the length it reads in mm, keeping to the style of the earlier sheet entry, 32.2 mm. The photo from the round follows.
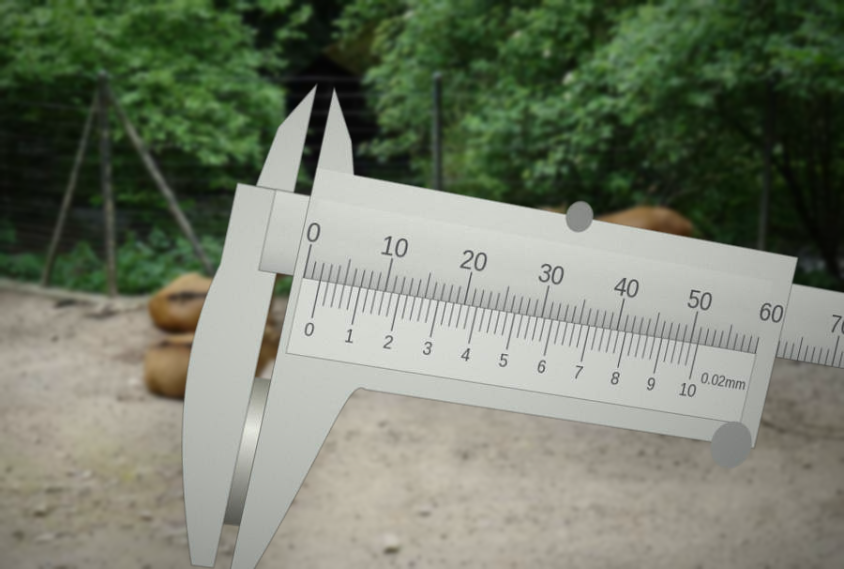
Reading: 2.0 mm
